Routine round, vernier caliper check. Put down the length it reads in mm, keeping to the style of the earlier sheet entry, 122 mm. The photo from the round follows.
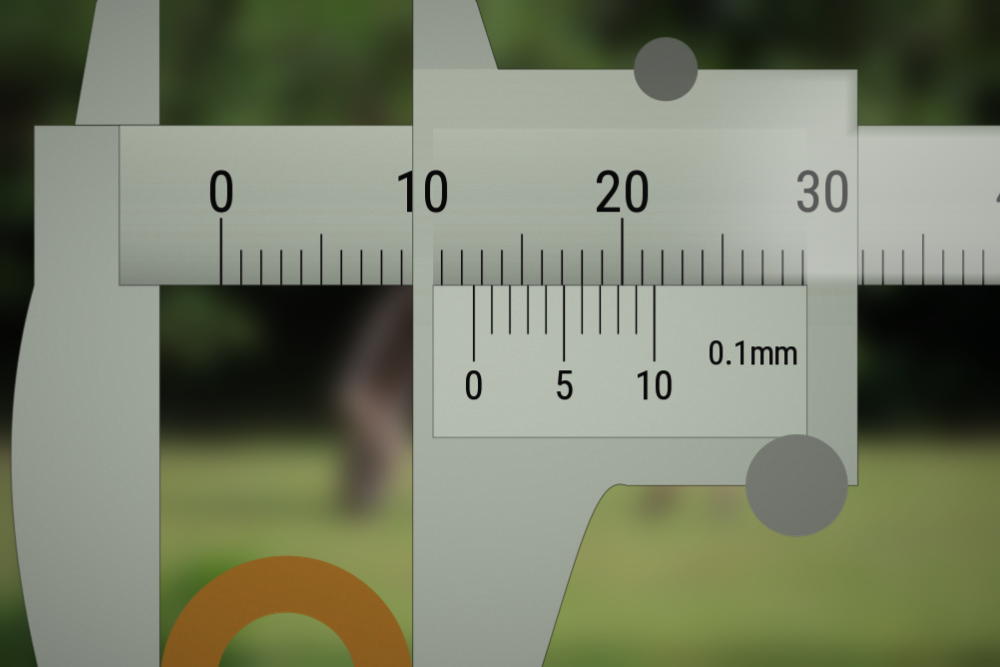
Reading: 12.6 mm
